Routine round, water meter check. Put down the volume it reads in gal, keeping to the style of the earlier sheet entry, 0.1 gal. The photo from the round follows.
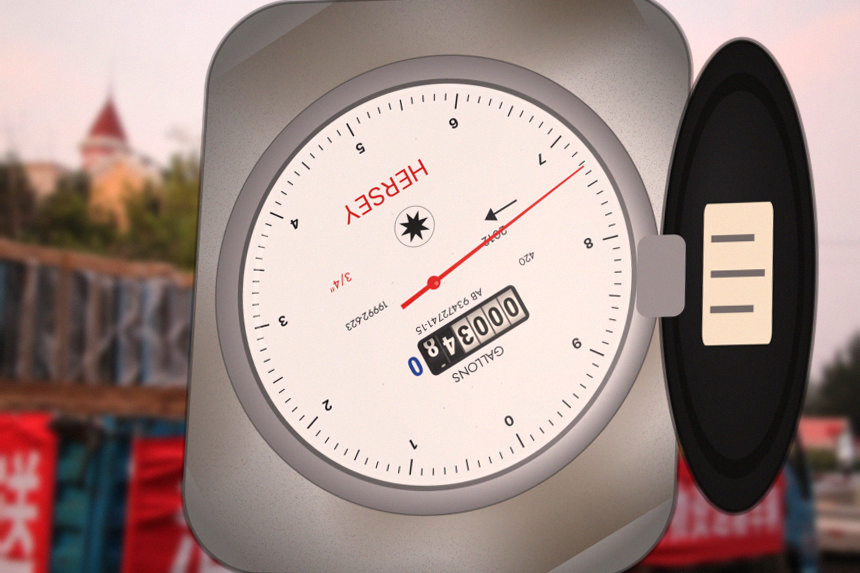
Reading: 3477.3 gal
